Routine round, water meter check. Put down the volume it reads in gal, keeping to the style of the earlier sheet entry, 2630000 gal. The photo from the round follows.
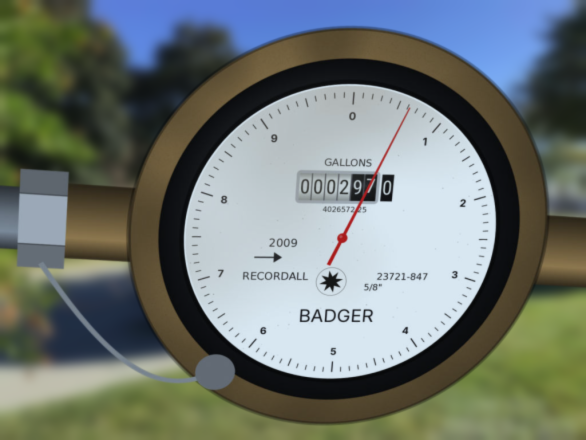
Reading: 2970.6 gal
